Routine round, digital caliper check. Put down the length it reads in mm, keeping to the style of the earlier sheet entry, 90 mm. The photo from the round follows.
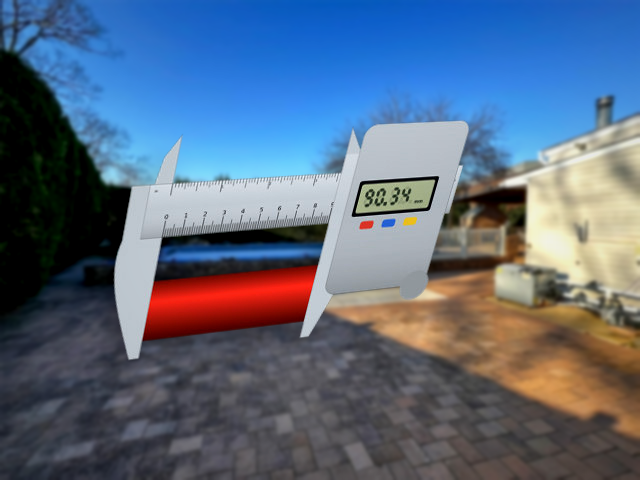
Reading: 90.34 mm
